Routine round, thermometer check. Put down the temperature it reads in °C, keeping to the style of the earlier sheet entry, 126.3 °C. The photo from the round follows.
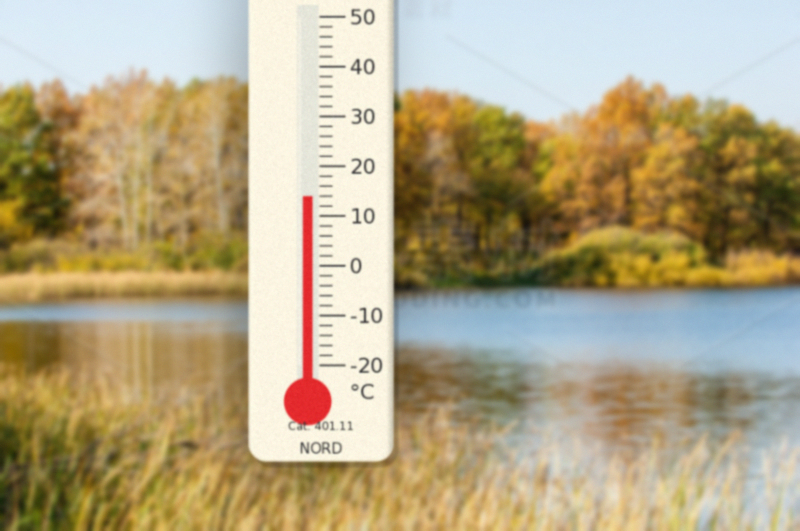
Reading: 14 °C
